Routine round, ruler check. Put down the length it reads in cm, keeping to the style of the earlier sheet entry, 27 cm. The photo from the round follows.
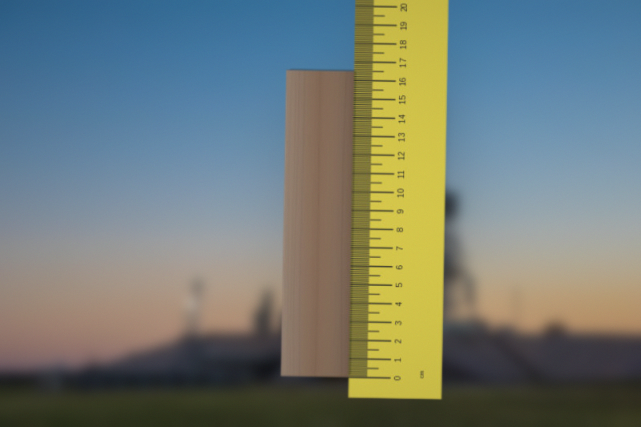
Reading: 16.5 cm
